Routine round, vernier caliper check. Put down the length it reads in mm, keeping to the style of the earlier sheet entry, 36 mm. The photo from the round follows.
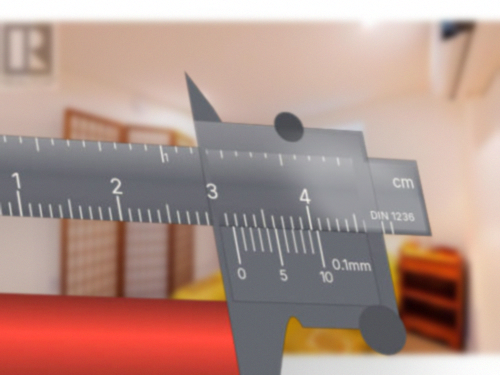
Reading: 31.6 mm
